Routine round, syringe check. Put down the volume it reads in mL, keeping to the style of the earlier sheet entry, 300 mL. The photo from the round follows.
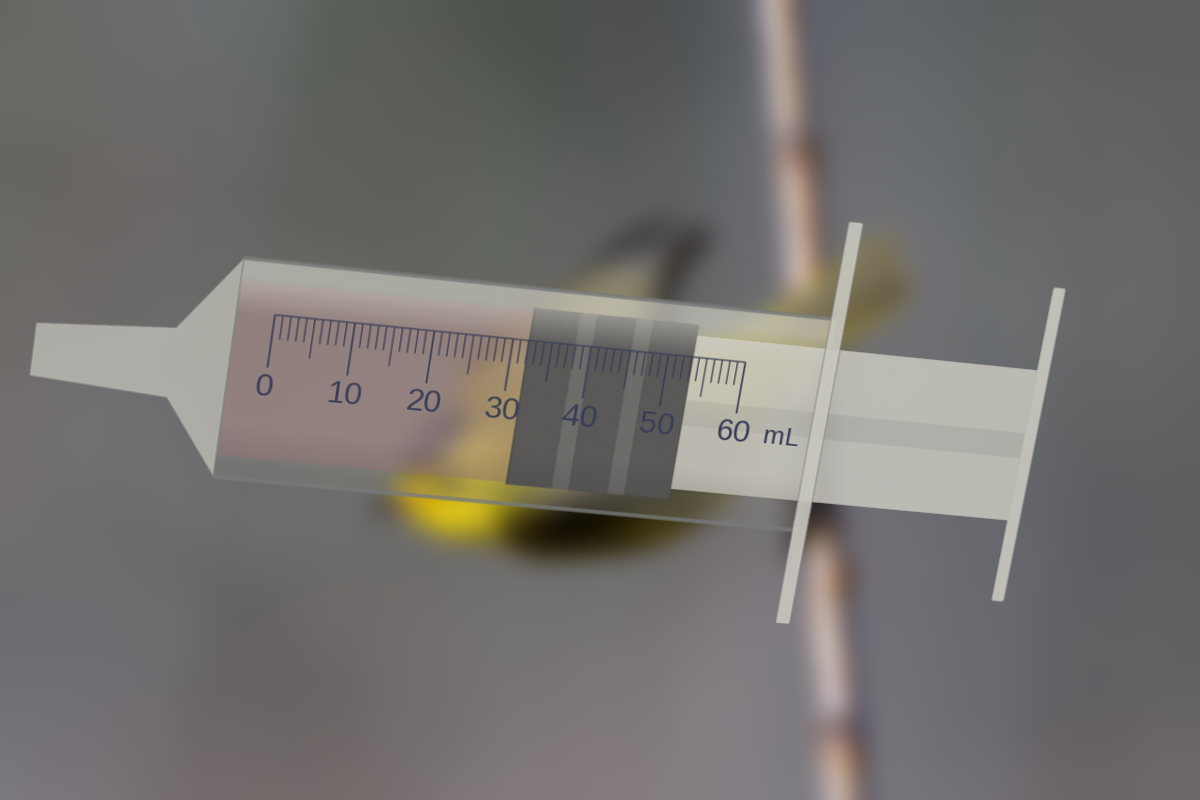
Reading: 32 mL
